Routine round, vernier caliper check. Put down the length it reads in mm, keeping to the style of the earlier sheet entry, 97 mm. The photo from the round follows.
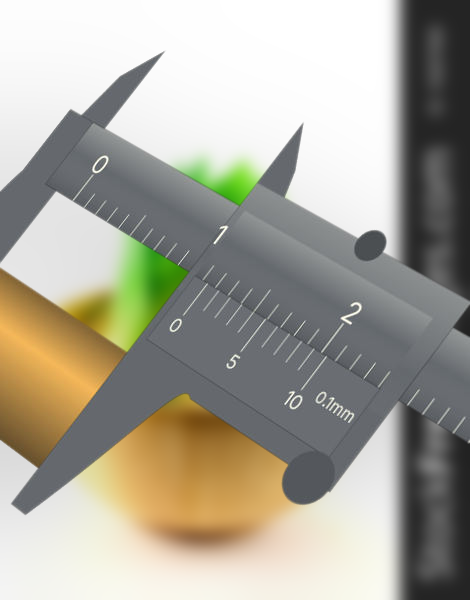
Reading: 11.4 mm
